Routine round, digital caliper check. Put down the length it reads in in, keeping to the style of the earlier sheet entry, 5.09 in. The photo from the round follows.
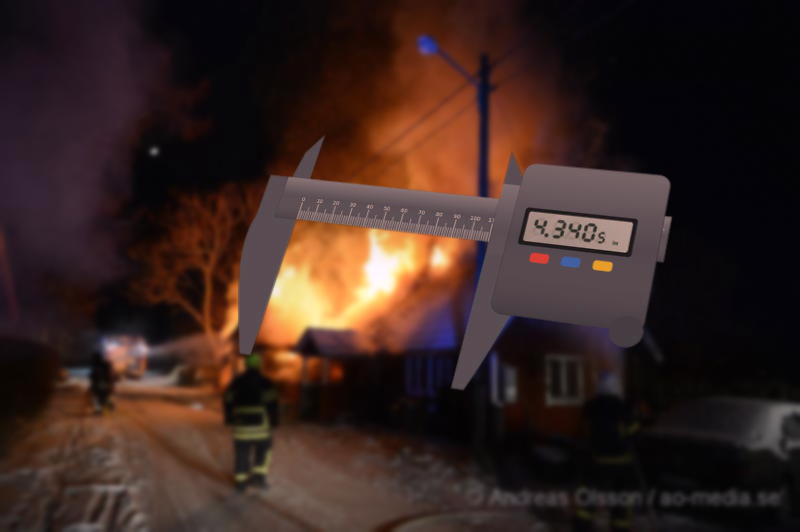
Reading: 4.3405 in
